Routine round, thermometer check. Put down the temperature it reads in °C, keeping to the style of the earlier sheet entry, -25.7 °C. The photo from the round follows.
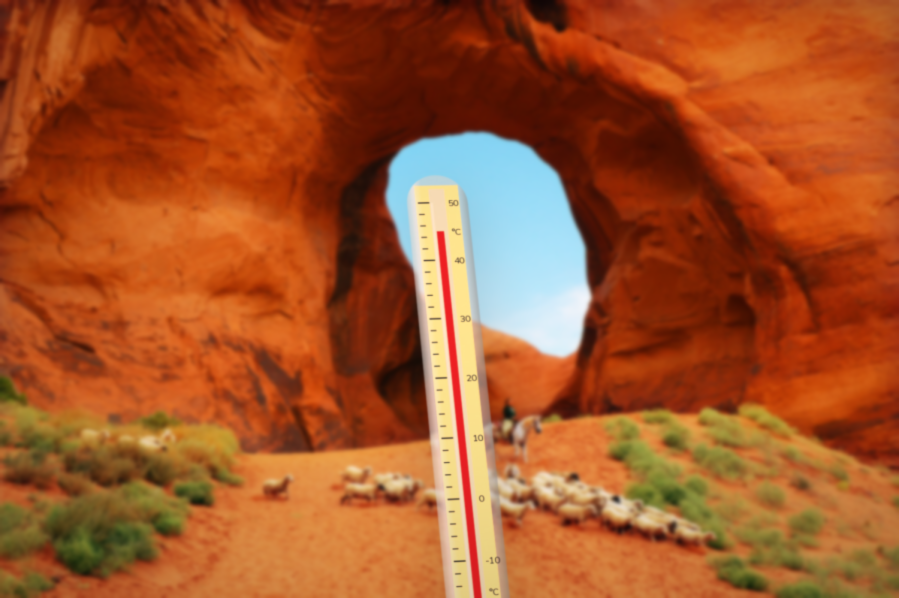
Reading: 45 °C
